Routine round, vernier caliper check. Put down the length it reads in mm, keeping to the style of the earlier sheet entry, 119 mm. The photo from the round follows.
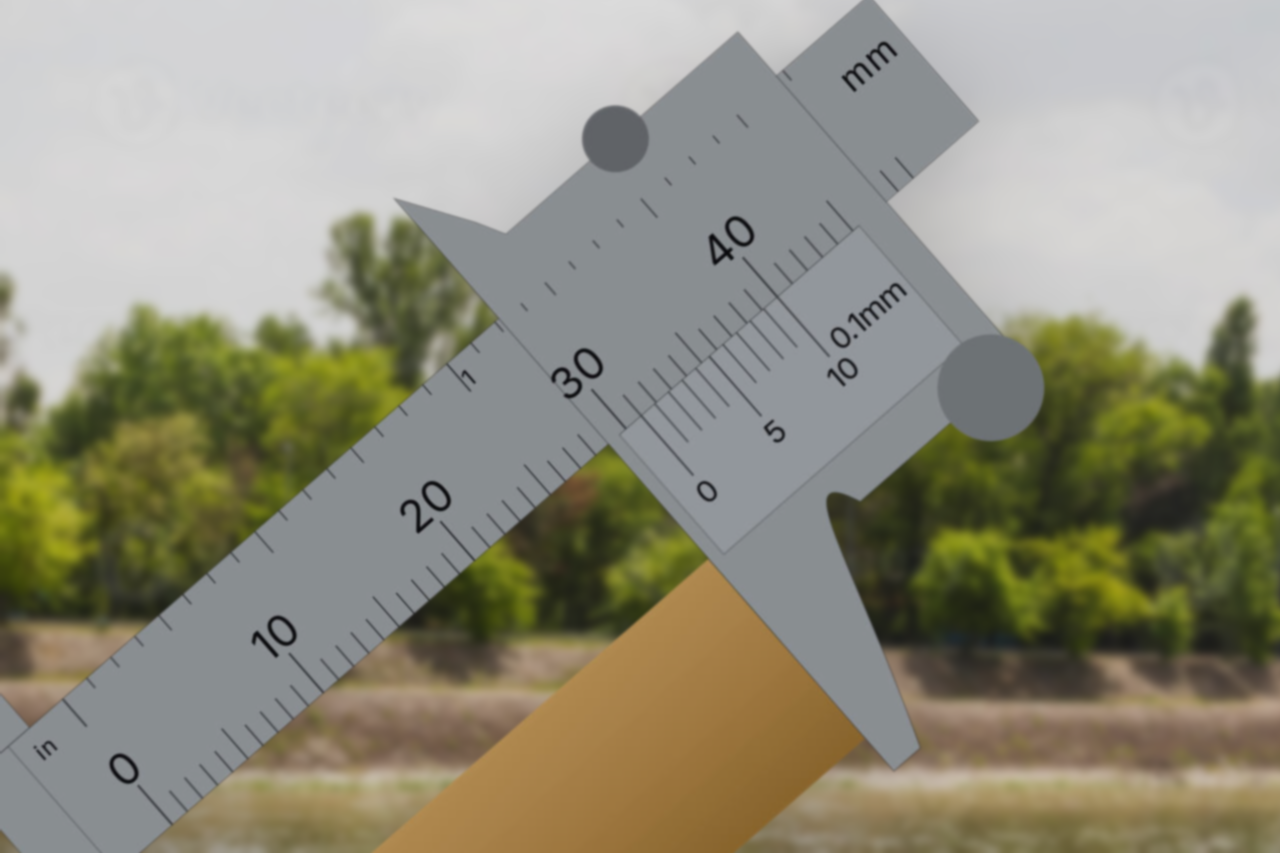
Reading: 31.0 mm
